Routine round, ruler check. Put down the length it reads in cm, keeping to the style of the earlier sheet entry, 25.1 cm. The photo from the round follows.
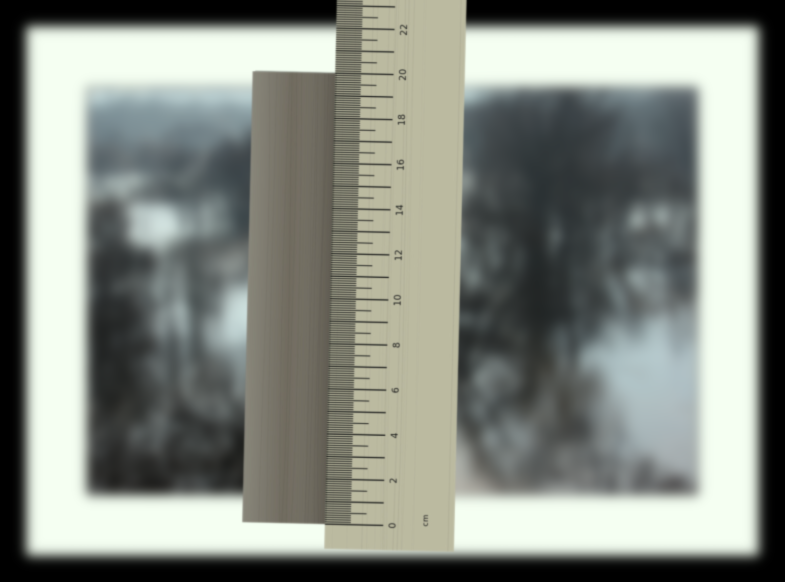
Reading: 20 cm
